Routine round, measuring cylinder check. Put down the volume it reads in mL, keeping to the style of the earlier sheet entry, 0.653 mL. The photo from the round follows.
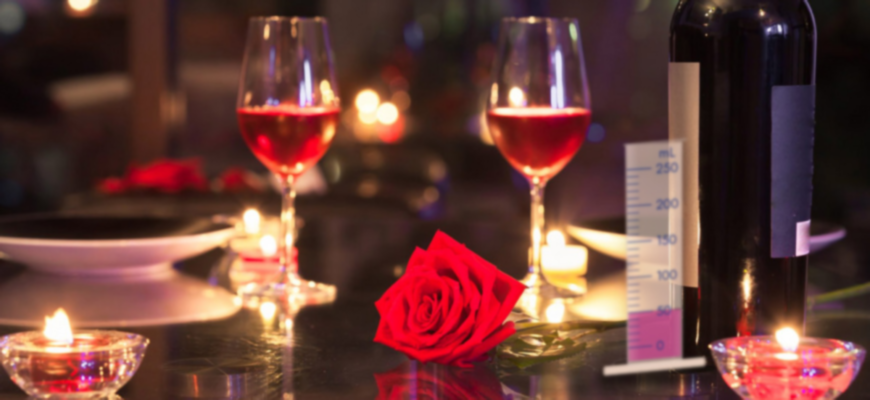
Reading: 50 mL
